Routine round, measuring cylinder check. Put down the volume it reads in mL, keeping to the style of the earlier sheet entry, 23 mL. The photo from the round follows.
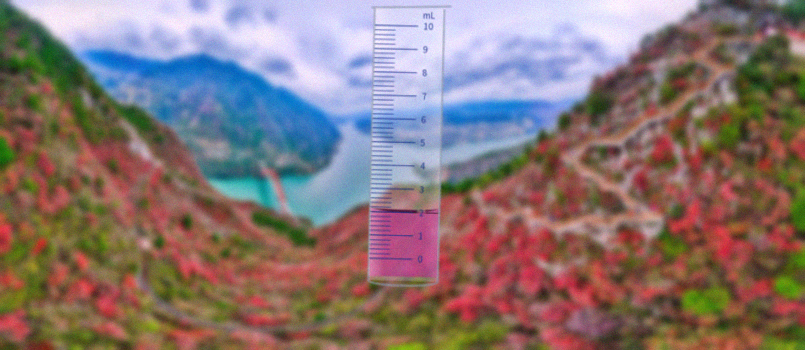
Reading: 2 mL
